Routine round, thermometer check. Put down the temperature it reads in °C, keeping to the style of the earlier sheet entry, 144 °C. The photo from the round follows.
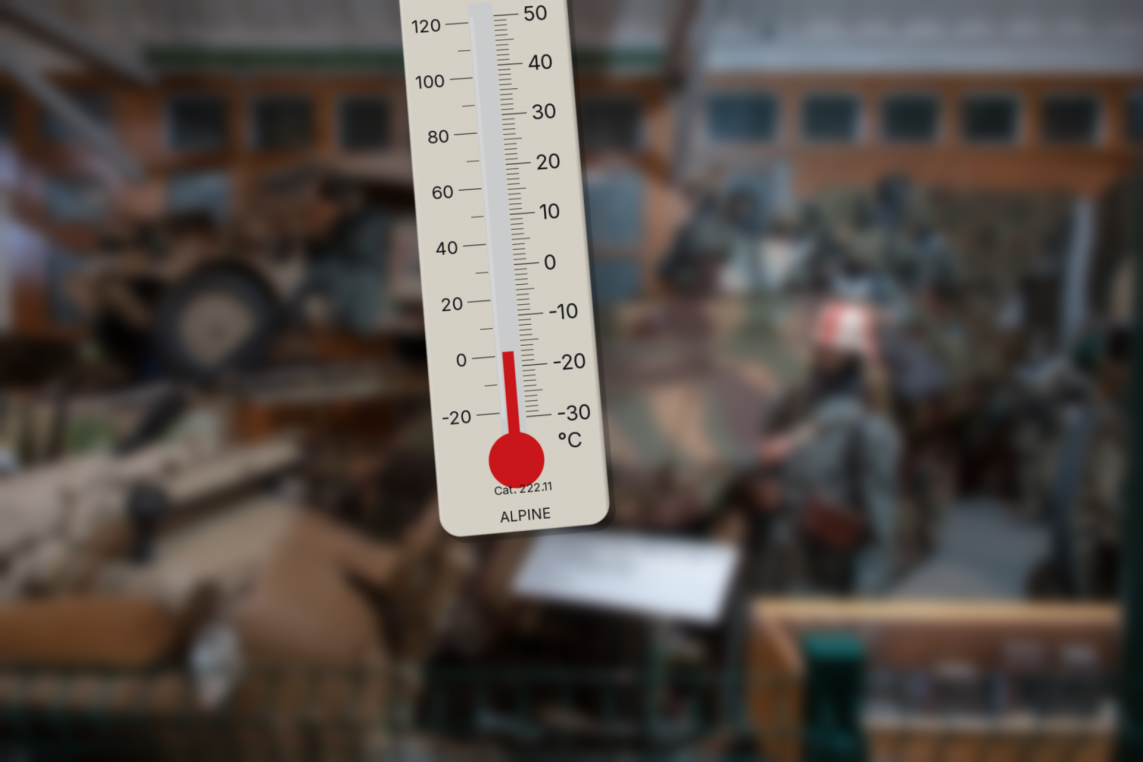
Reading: -17 °C
